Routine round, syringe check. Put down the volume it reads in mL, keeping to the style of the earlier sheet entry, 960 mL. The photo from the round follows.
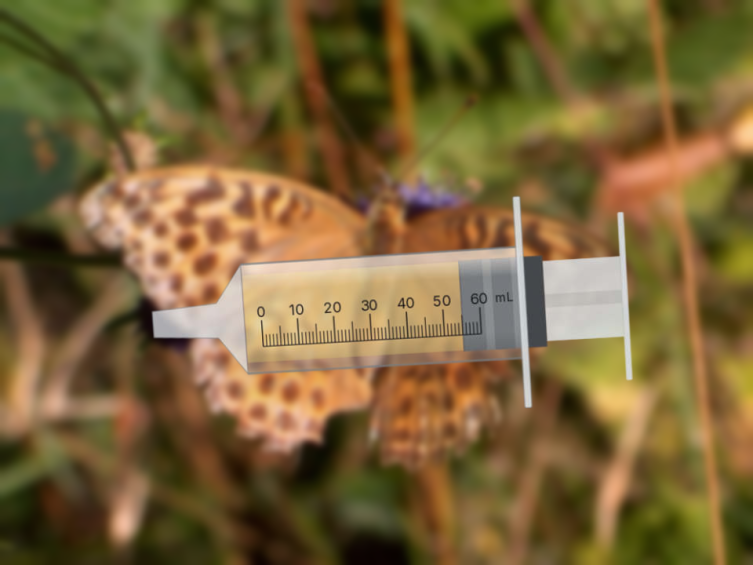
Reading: 55 mL
